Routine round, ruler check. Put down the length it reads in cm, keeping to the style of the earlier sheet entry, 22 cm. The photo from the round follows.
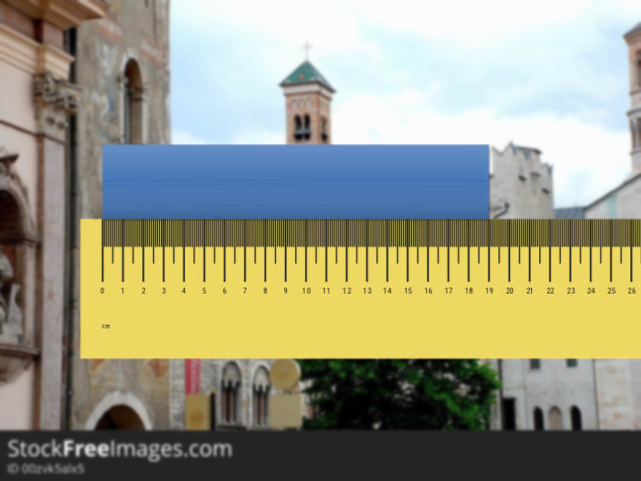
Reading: 19 cm
